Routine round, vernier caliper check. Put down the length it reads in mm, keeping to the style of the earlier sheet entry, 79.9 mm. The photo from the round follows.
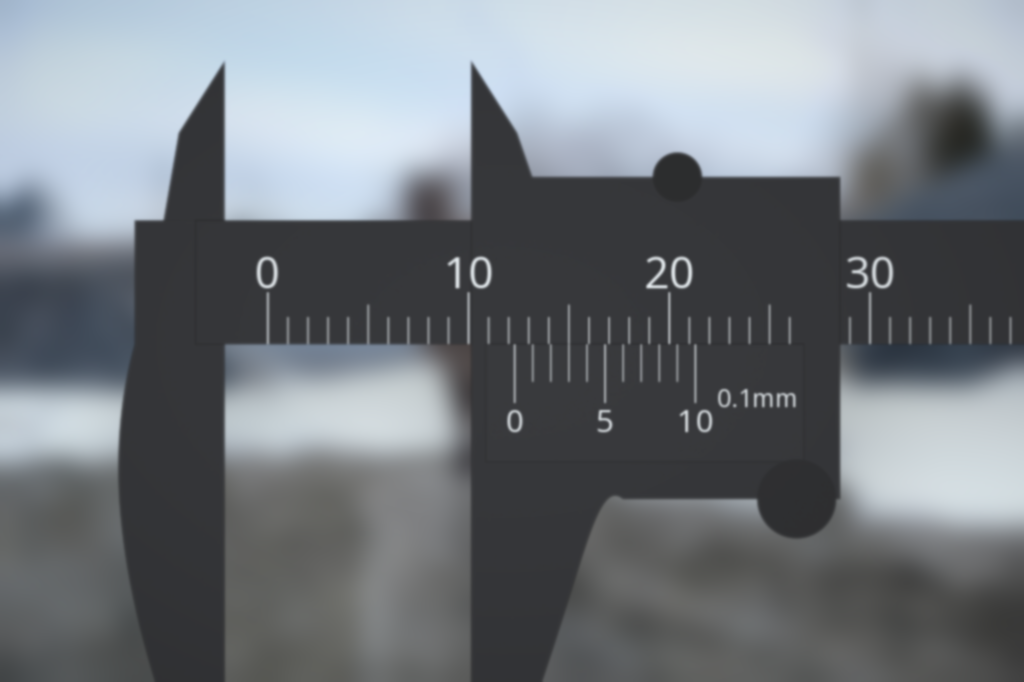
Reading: 12.3 mm
